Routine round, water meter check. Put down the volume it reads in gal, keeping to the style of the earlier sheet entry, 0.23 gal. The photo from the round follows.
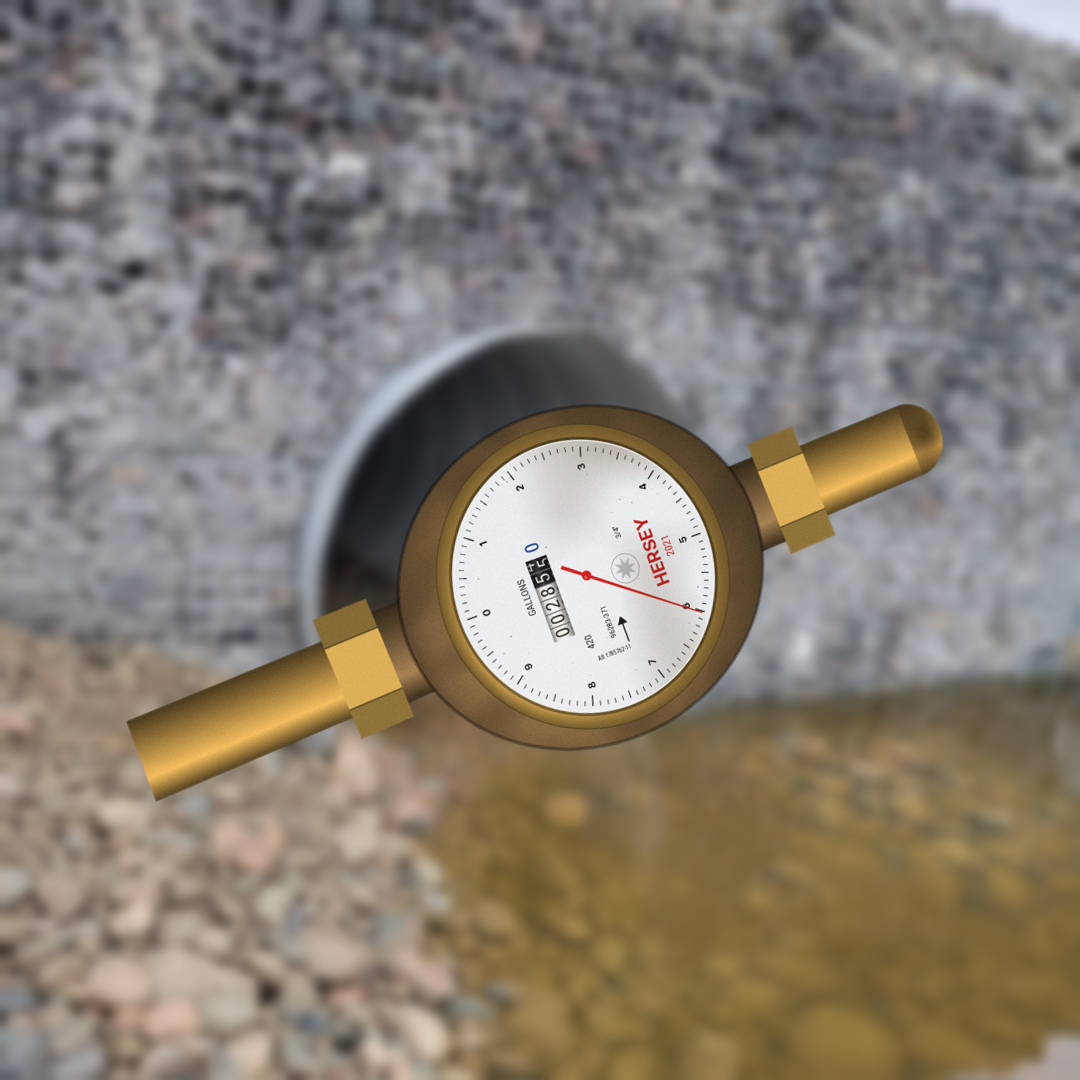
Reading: 28546.0 gal
